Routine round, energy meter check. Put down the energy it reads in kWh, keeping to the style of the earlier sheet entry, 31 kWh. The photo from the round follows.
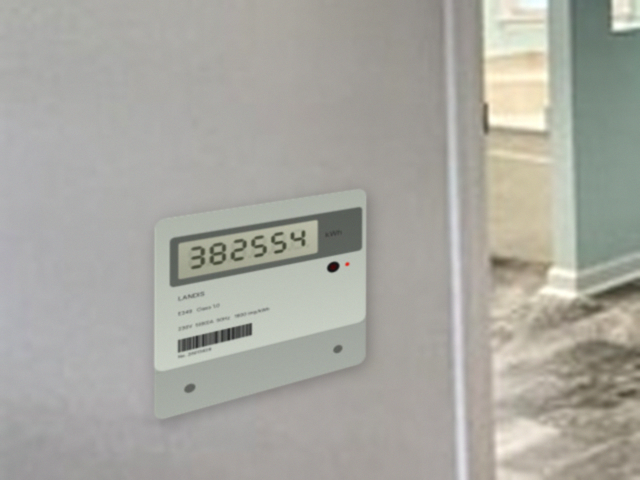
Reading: 382554 kWh
